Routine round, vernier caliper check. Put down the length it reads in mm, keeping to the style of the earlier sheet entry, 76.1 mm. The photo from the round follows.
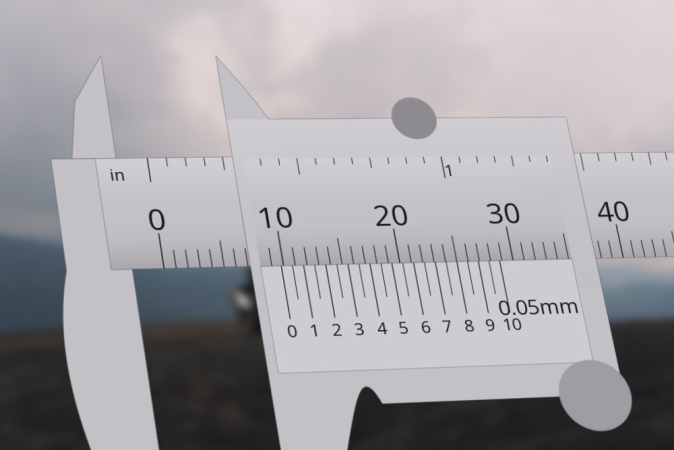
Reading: 9.8 mm
